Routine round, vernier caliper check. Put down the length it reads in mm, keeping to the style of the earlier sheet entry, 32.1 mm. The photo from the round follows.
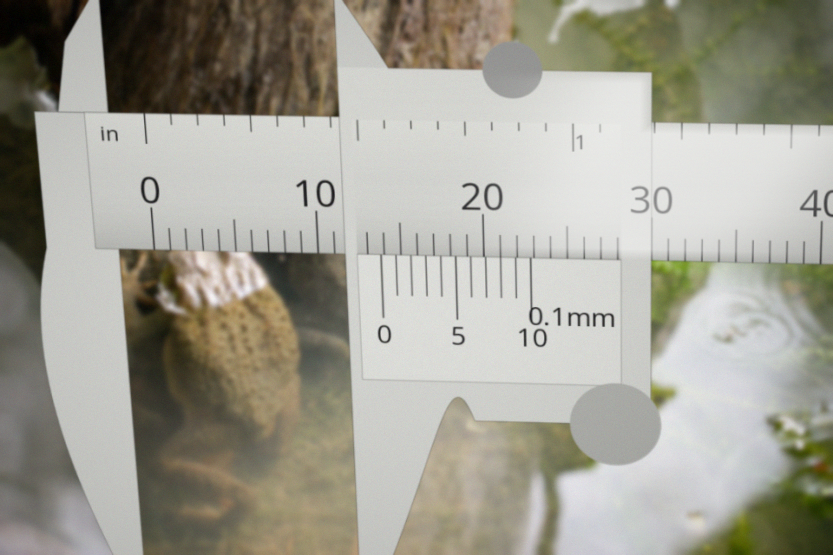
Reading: 13.8 mm
